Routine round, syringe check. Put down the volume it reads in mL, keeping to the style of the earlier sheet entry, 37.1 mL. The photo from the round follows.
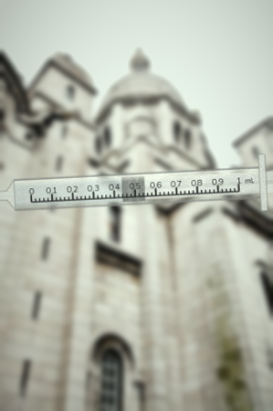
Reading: 0.44 mL
